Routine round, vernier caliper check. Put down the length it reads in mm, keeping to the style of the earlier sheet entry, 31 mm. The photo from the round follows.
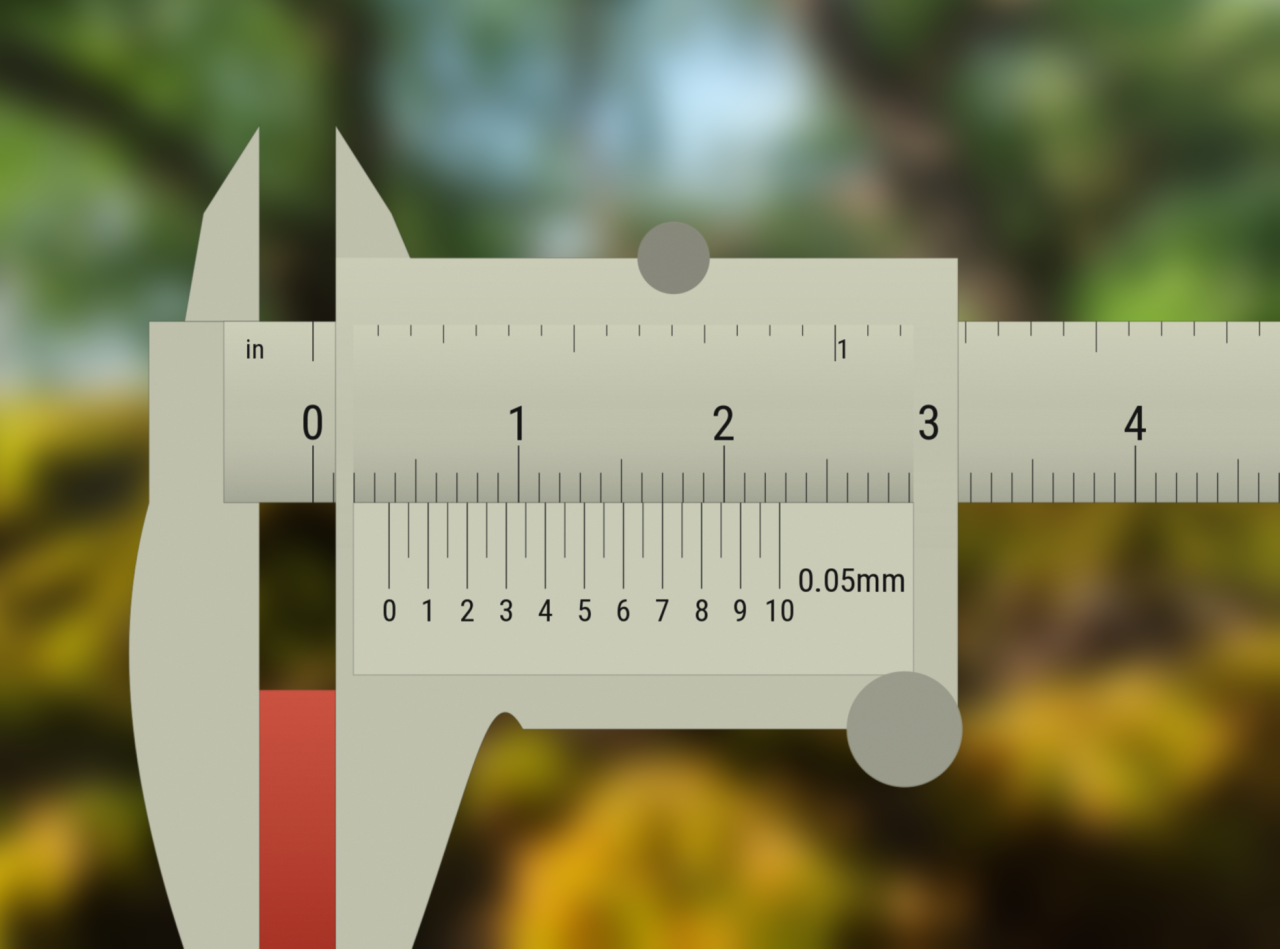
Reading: 3.7 mm
